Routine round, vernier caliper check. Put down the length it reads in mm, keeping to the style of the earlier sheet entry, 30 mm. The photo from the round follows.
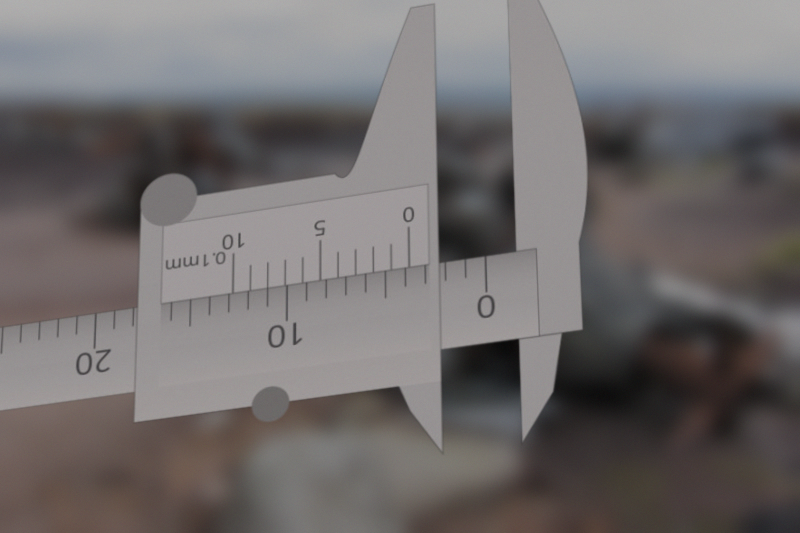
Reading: 3.8 mm
